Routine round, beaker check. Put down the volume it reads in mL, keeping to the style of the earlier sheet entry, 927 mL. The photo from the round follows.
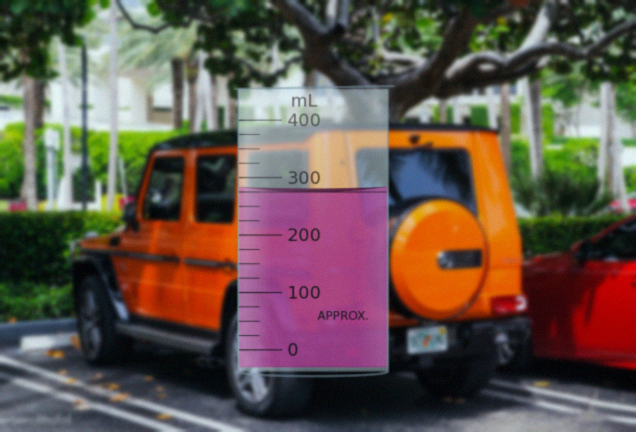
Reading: 275 mL
